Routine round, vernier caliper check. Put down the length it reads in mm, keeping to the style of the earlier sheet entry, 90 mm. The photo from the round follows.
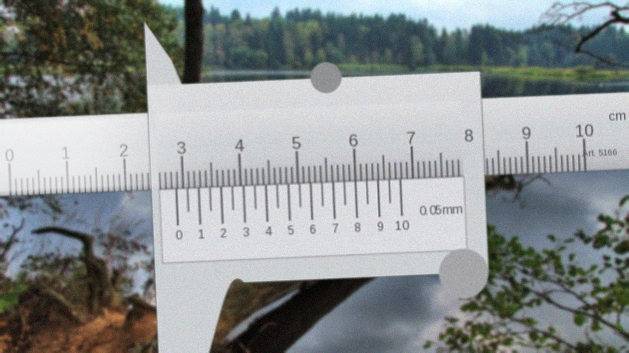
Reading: 28.8 mm
